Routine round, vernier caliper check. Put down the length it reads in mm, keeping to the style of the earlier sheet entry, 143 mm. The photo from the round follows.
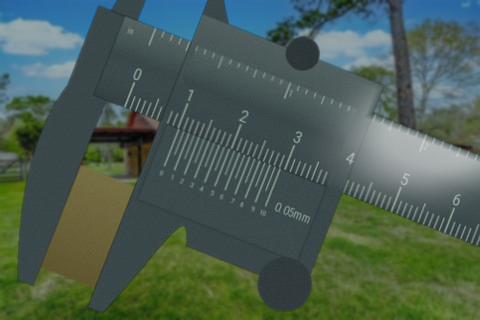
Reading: 10.2 mm
